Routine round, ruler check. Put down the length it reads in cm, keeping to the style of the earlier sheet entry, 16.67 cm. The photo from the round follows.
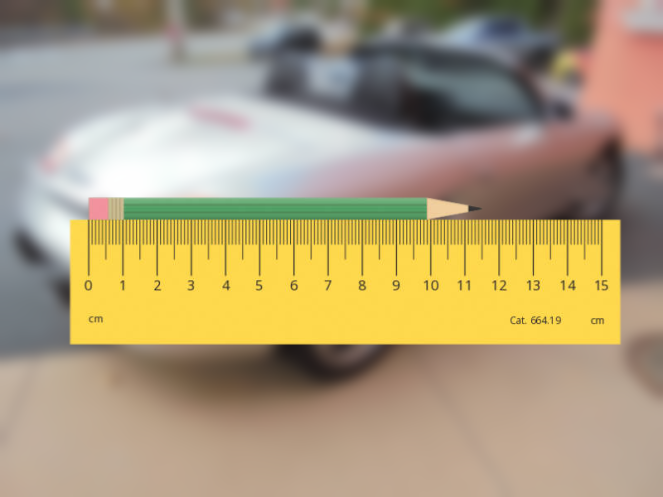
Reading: 11.5 cm
